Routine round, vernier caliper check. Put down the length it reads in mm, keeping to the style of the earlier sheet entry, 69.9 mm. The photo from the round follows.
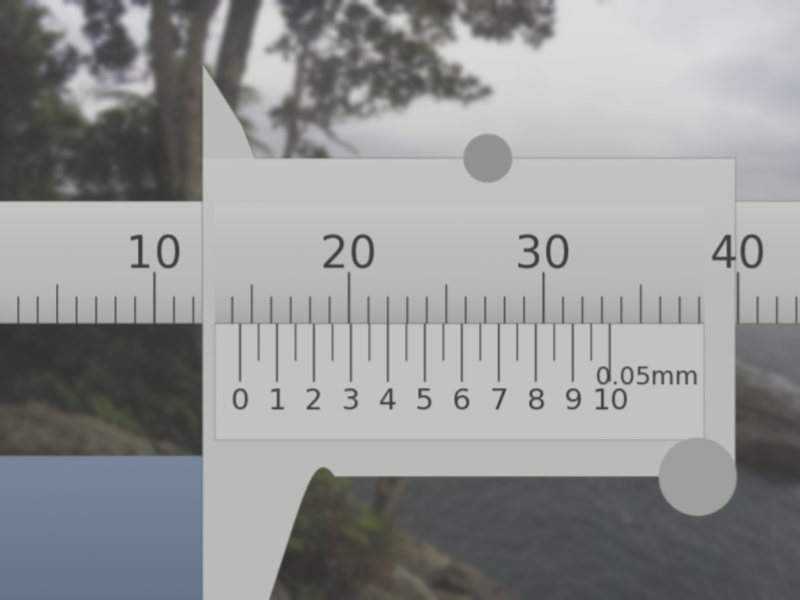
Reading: 14.4 mm
